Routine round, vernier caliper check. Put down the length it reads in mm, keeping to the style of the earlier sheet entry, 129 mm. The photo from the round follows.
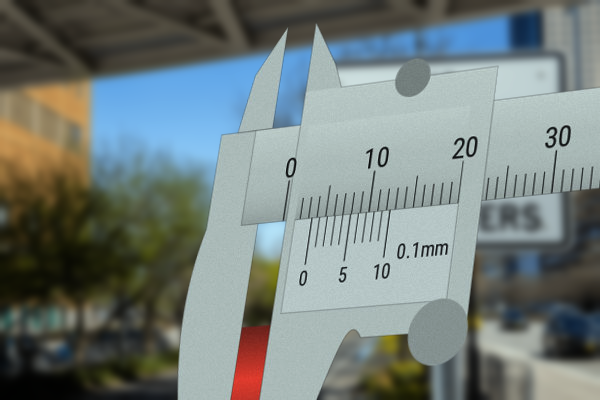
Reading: 3.4 mm
